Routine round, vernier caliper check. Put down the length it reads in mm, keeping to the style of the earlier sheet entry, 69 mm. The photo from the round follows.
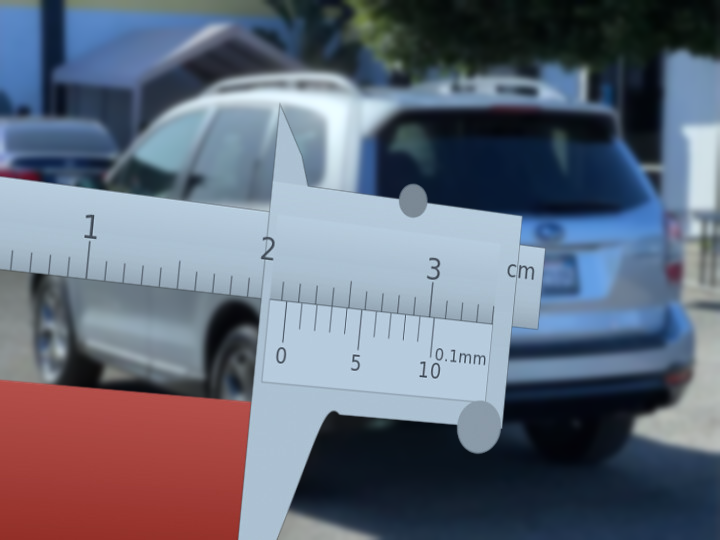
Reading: 21.3 mm
